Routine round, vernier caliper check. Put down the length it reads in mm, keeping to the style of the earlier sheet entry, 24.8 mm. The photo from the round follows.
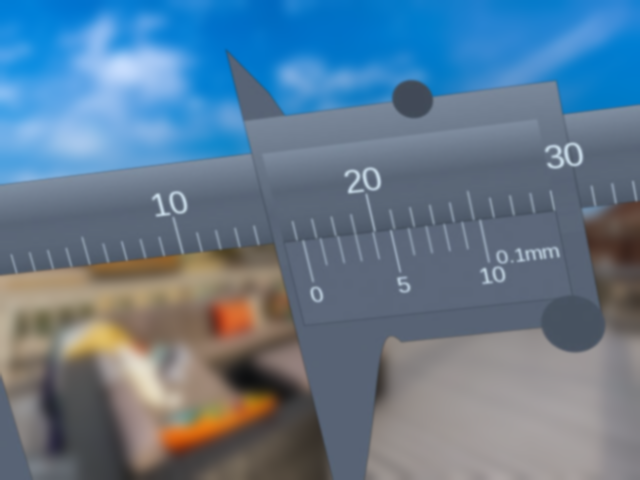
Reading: 16.3 mm
